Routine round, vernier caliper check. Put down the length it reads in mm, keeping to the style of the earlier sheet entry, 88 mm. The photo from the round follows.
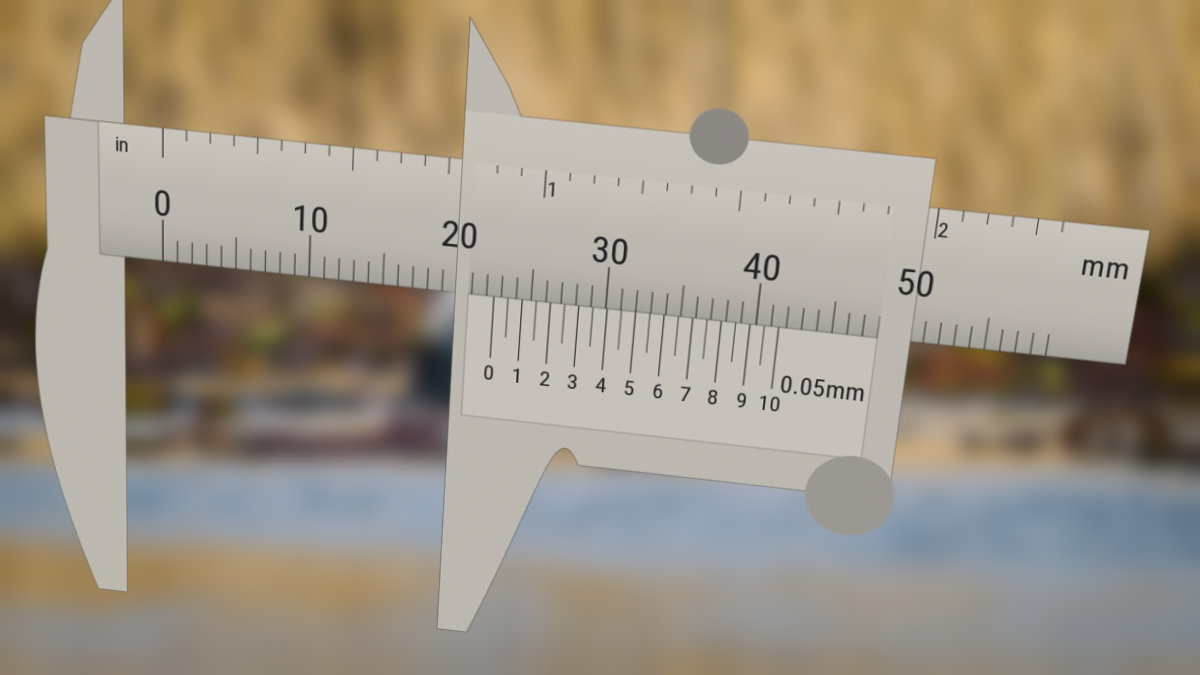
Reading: 22.5 mm
